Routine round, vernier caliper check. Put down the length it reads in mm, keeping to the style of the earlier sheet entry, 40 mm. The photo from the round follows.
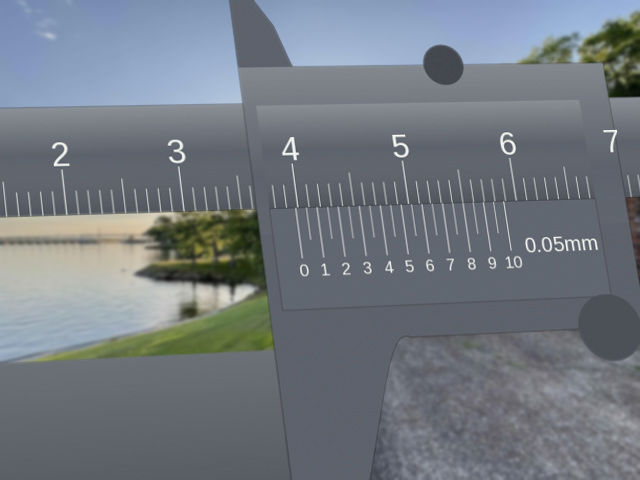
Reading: 39.8 mm
